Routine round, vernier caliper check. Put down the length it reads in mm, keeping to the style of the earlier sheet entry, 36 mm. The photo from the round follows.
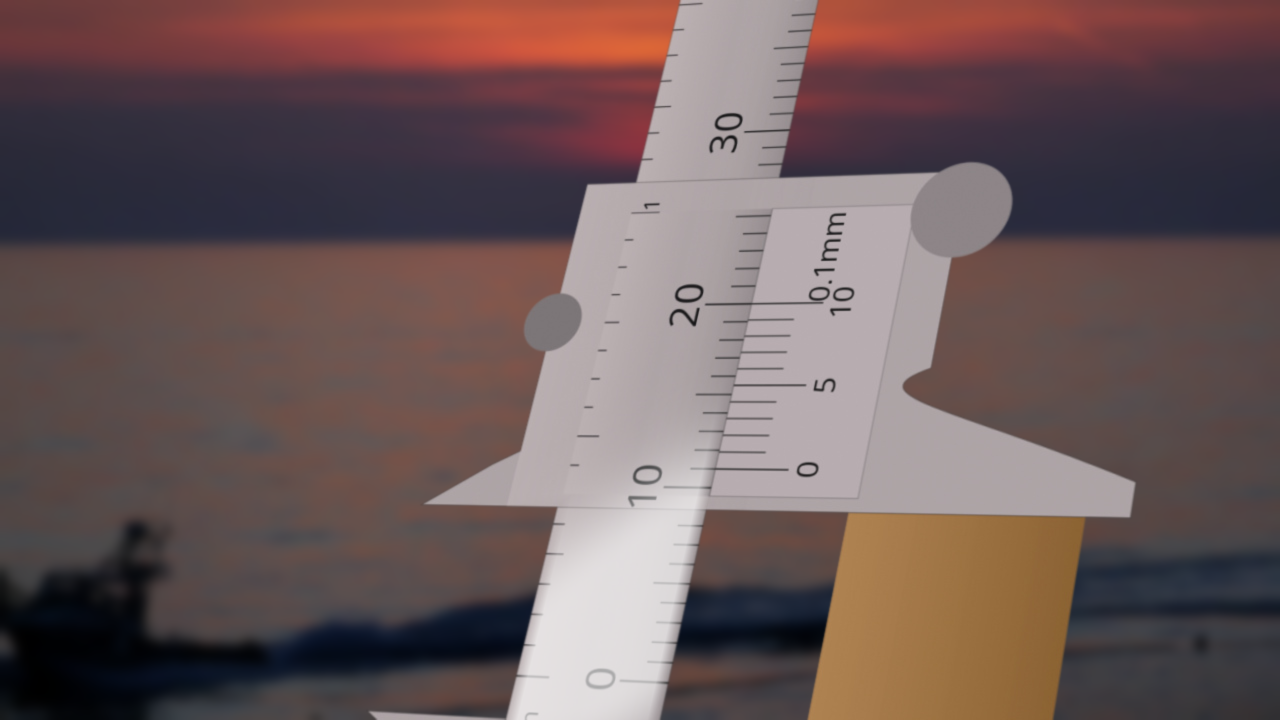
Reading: 11.0 mm
